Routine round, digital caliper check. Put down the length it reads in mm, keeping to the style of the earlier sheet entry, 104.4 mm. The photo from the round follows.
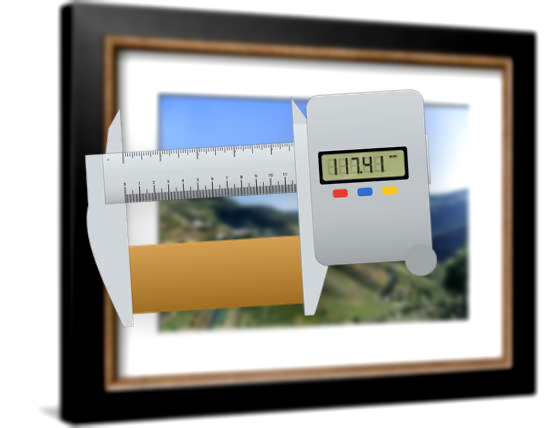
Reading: 117.41 mm
